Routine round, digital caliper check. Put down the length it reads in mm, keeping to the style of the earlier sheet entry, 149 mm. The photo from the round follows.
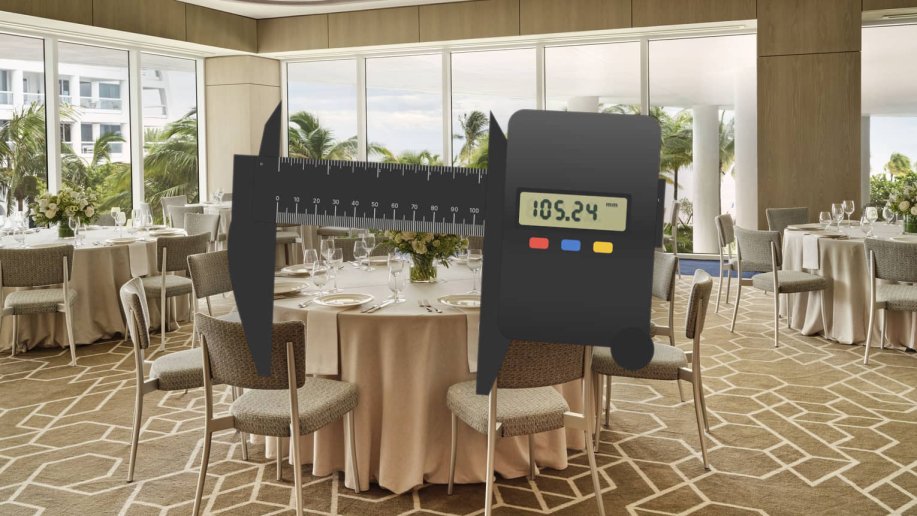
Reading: 105.24 mm
